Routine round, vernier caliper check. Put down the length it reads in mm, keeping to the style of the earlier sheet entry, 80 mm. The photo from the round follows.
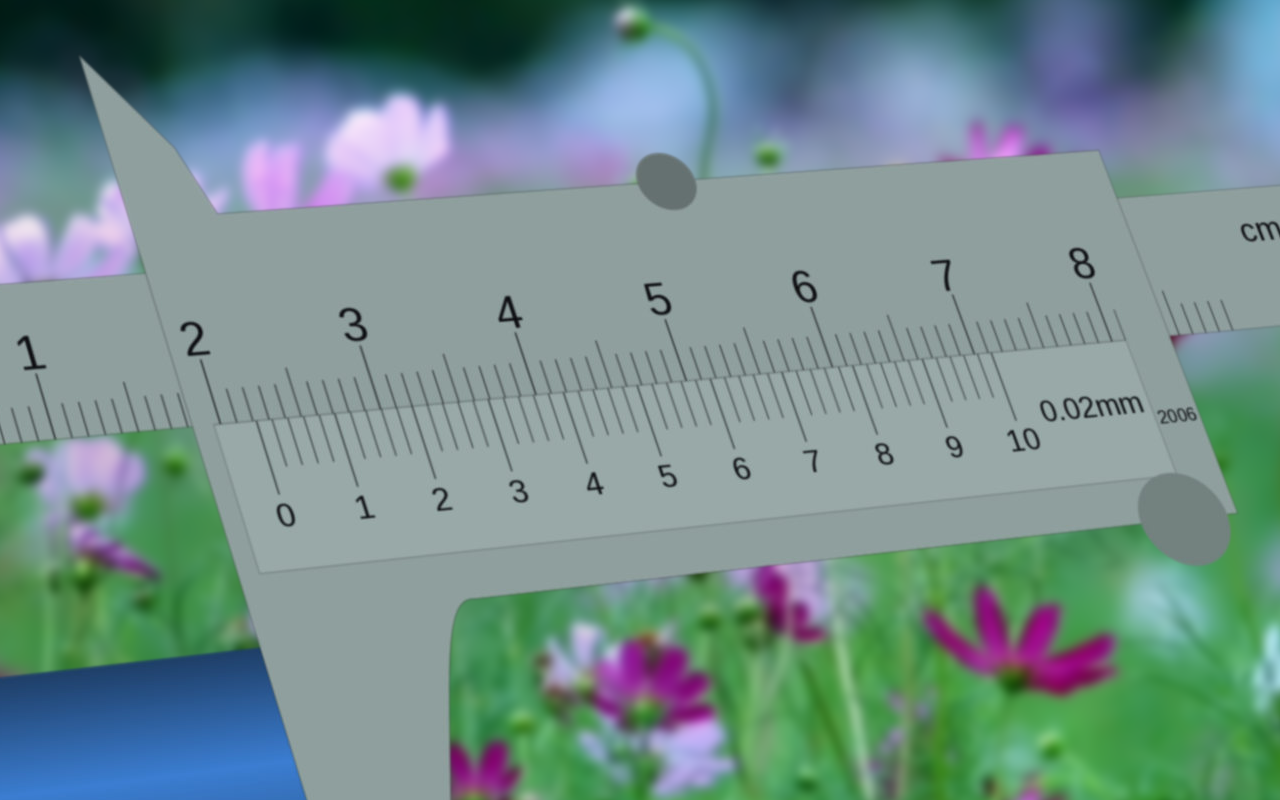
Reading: 22.2 mm
